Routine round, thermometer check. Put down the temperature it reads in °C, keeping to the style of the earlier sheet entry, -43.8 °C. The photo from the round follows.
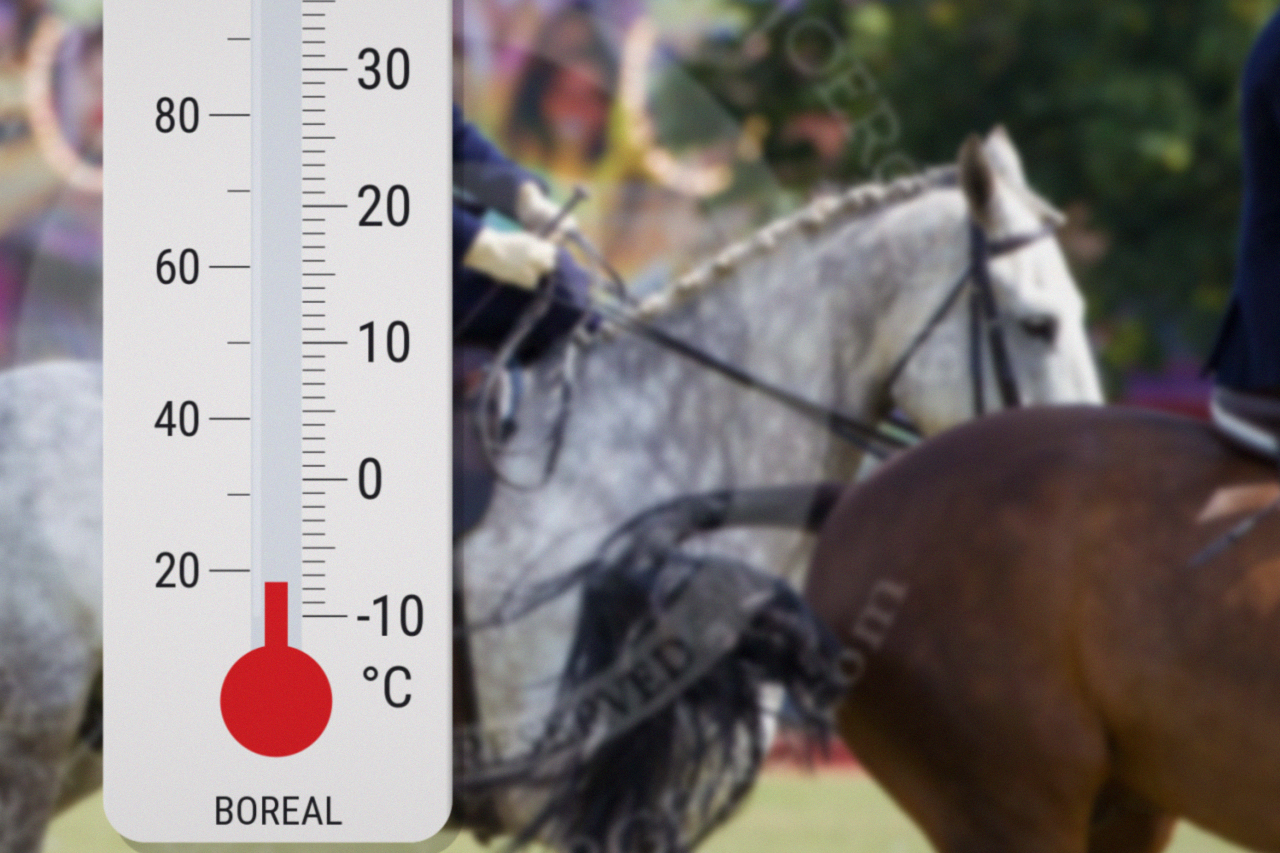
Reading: -7.5 °C
